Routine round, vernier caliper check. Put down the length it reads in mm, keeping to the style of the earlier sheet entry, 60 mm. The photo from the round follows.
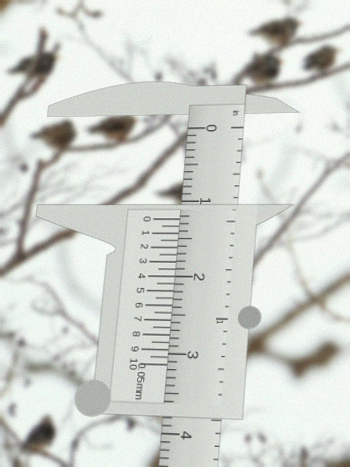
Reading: 12.4 mm
